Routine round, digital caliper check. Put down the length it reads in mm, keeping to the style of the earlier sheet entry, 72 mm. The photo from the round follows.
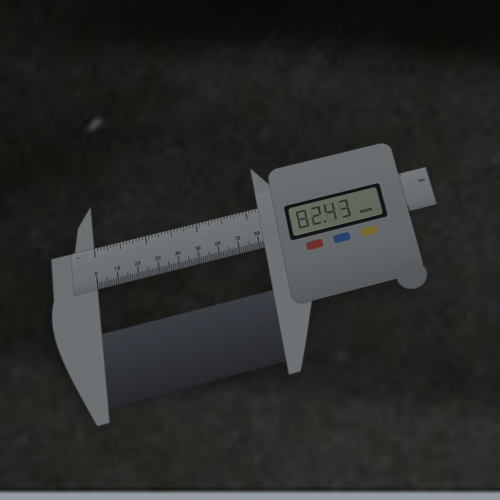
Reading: 82.43 mm
